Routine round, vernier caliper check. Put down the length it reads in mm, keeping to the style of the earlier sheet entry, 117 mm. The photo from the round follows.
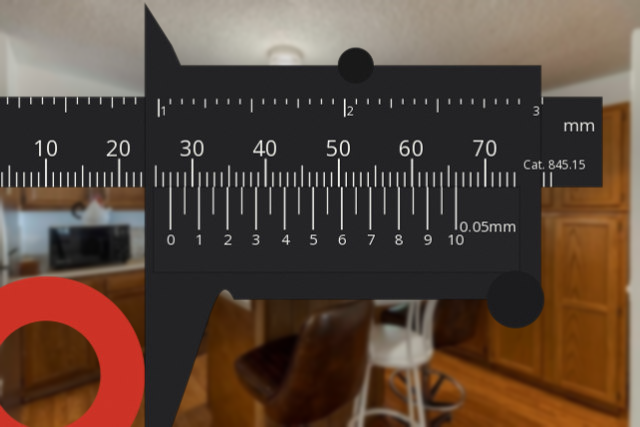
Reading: 27.0 mm
